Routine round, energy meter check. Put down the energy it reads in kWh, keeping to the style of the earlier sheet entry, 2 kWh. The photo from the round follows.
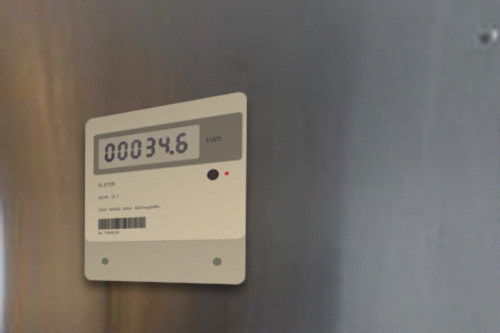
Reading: 34.6 kWh
